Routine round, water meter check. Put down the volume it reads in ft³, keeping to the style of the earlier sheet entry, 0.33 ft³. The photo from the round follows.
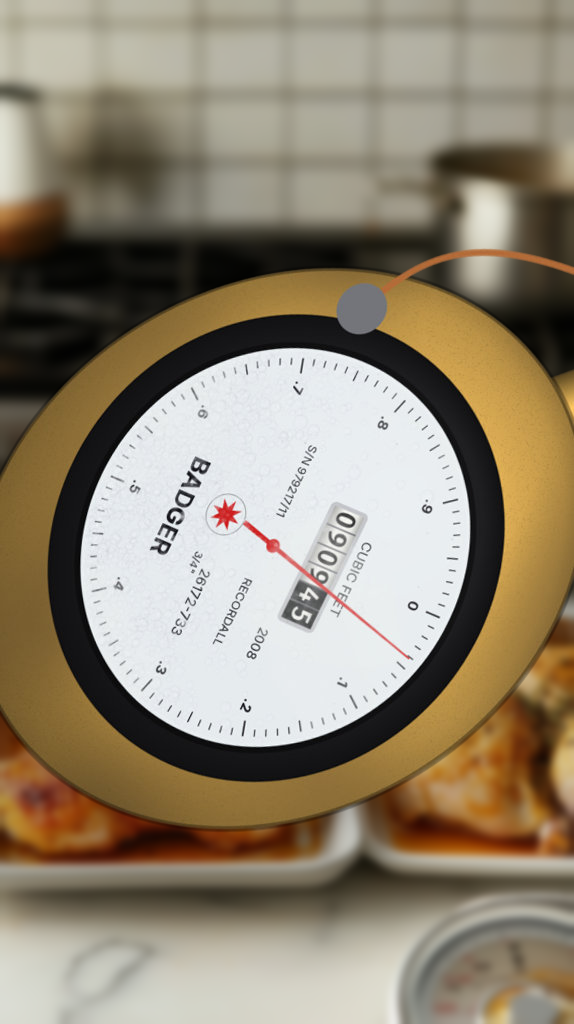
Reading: 90945.04 ft³
